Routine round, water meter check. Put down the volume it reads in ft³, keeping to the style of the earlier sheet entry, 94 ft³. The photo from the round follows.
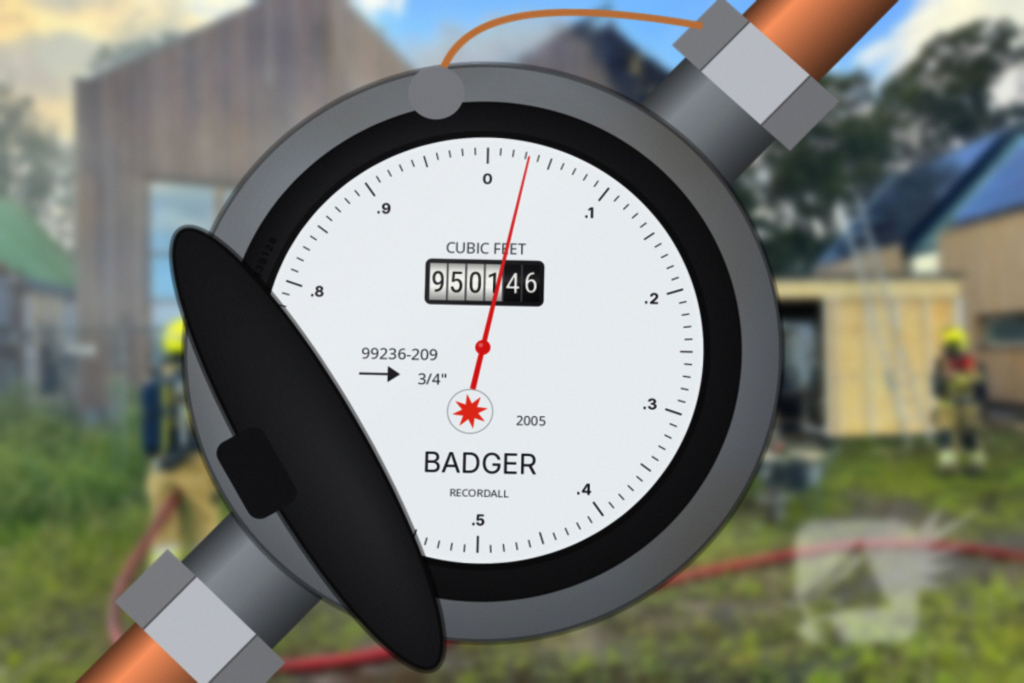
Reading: 950146.03 ft³
